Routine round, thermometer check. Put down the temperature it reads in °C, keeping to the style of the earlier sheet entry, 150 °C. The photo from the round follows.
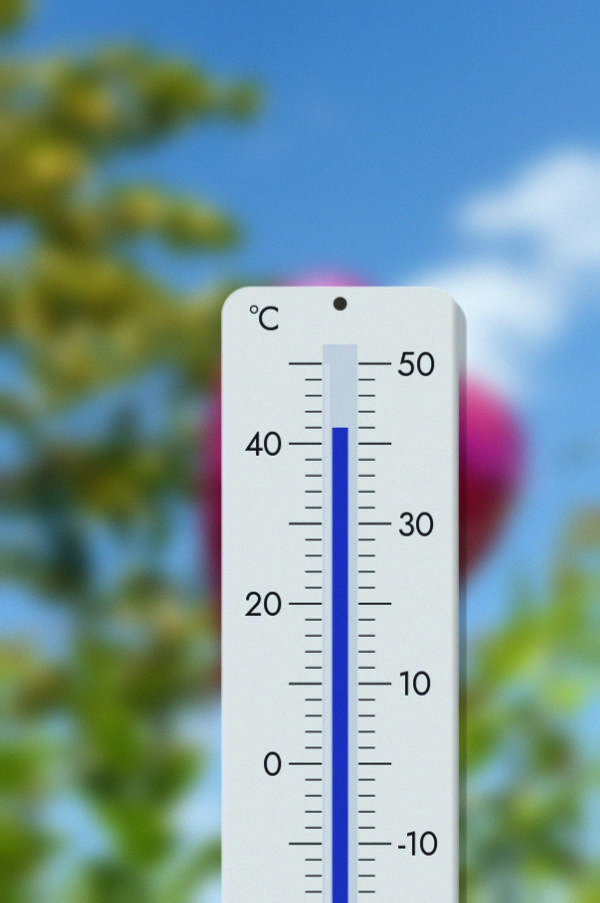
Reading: 42 °C
